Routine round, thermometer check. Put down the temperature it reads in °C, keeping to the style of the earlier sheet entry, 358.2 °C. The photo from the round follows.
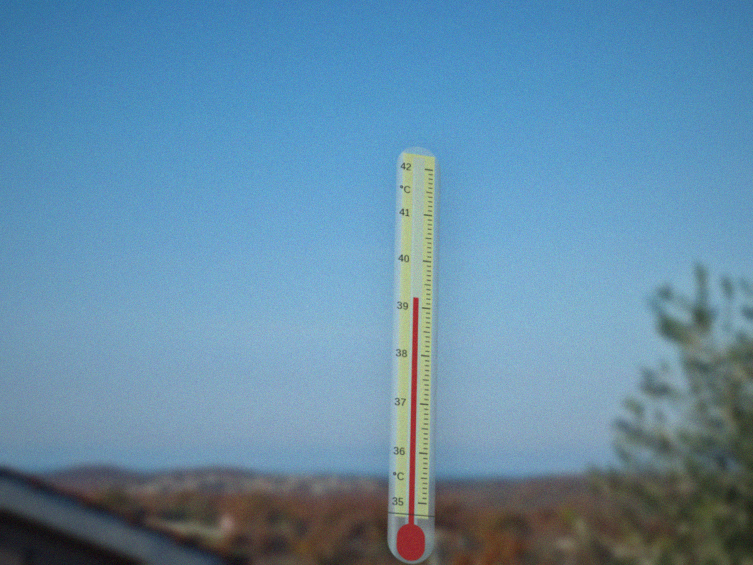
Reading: 39.2 °C
